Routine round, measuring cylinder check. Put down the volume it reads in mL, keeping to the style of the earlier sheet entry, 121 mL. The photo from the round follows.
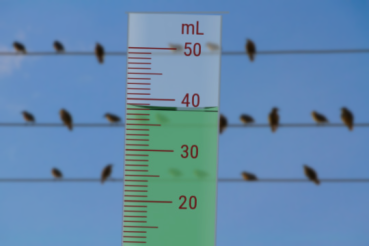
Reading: 38 mL
